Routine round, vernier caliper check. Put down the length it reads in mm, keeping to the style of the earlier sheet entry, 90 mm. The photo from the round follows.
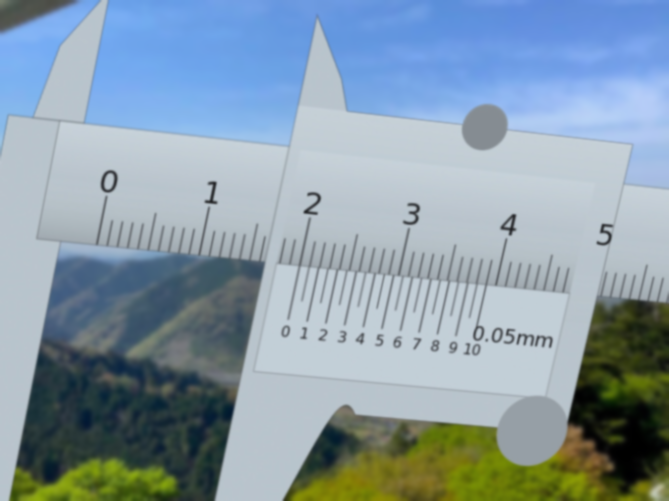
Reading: 20.0 mm
